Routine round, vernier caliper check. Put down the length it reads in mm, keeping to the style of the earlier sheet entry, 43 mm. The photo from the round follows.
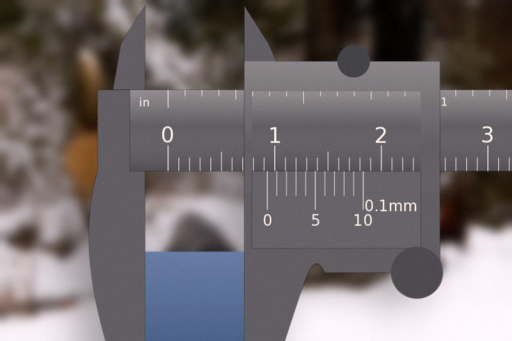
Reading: 9.3 mm
